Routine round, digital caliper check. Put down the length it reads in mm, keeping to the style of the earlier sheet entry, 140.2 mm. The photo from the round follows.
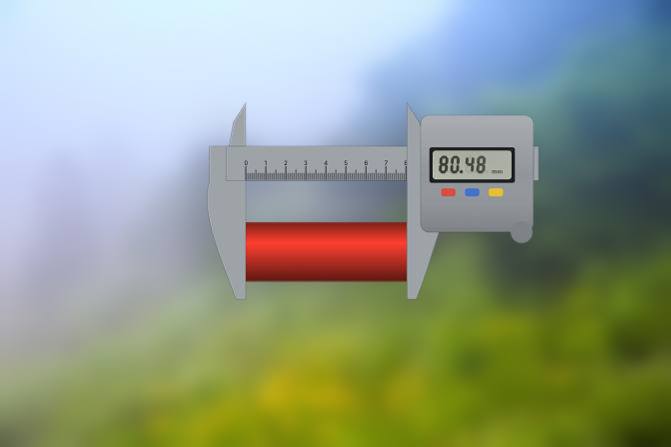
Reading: 80.48 mm
